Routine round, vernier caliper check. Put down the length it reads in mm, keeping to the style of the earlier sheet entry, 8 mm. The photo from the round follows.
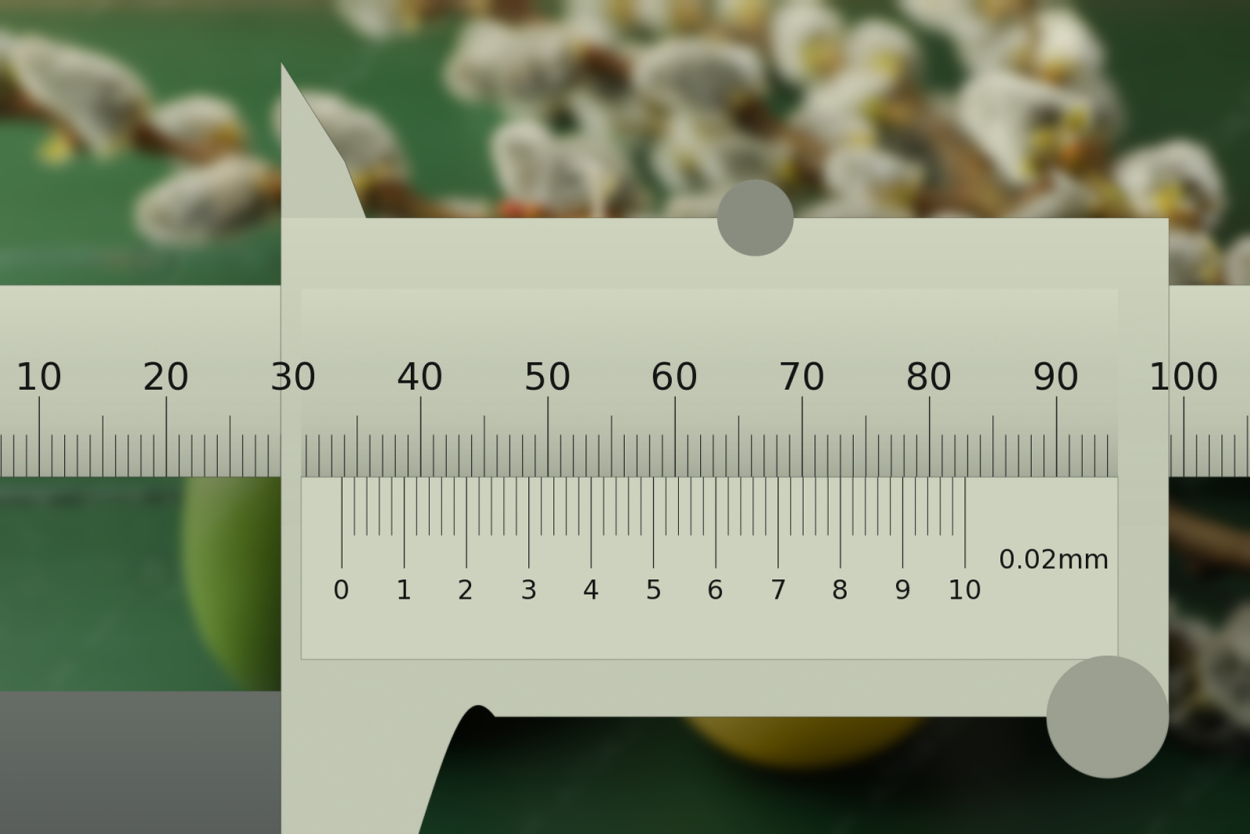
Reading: 33.8 mm
